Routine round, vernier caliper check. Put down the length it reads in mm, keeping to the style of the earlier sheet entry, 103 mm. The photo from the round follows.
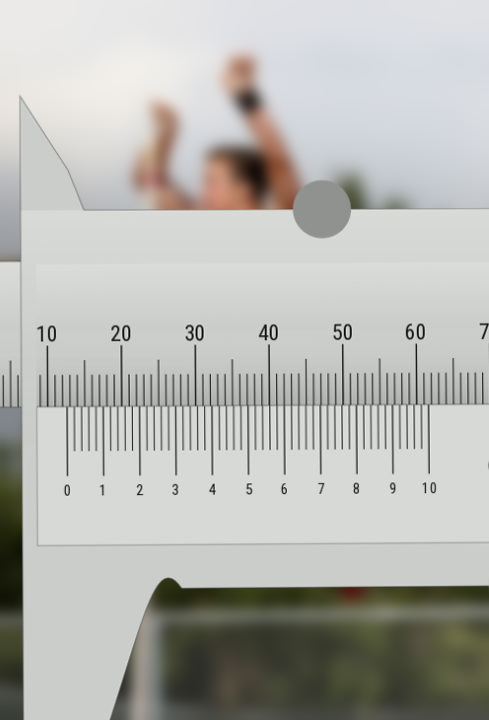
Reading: 12.6 mm
